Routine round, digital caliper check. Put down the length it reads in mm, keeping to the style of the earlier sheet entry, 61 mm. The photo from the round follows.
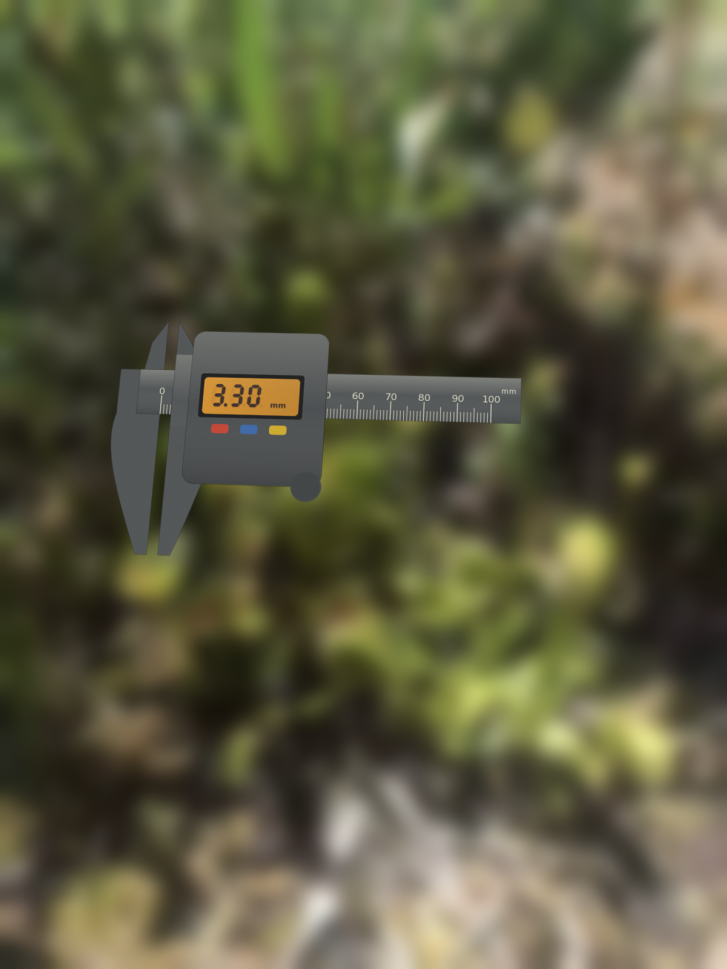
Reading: 3.30 mm
